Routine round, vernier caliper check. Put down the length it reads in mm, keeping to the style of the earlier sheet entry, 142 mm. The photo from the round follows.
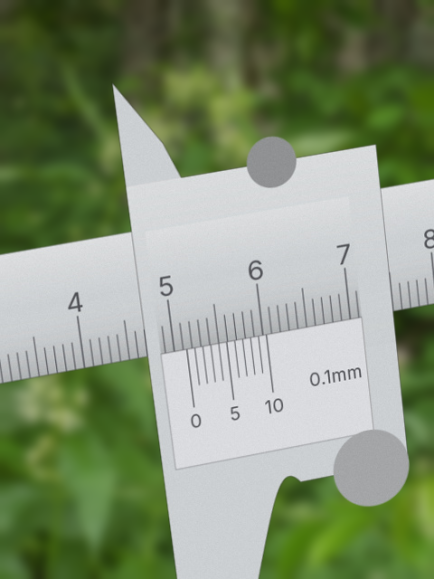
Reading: 51.4 mm
